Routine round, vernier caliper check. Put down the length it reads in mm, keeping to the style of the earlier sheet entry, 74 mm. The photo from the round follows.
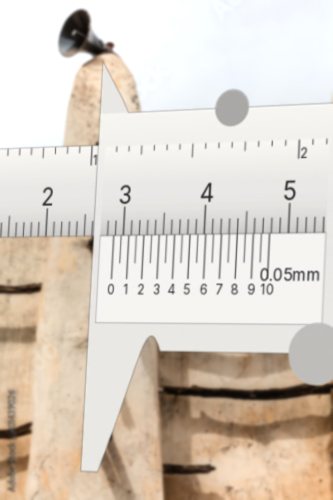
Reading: 28.8 mm
